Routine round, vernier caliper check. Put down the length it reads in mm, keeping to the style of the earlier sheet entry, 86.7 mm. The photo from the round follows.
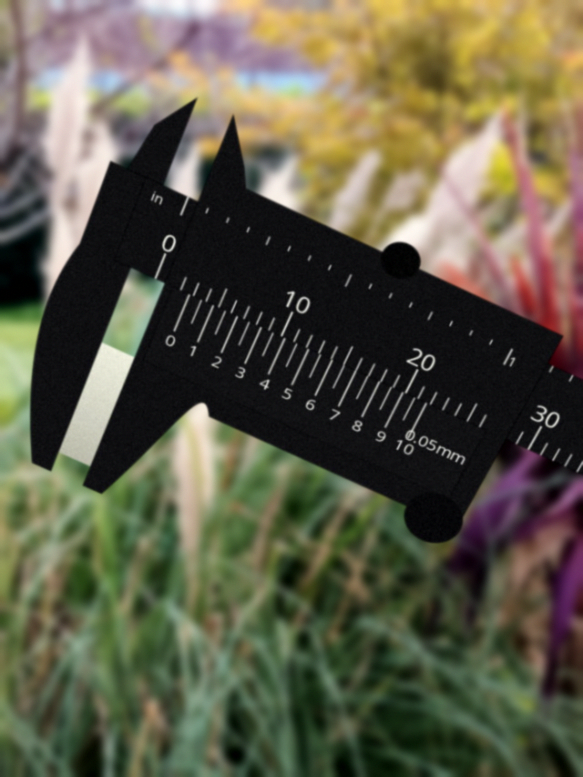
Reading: 2.7 mm
